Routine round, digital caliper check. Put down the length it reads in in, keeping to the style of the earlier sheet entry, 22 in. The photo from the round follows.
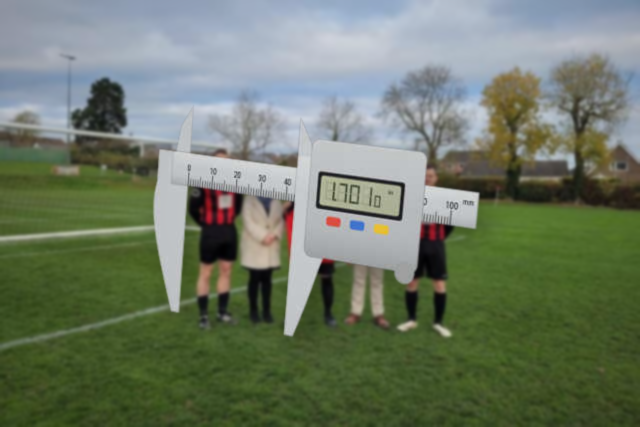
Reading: 1.7010 in
